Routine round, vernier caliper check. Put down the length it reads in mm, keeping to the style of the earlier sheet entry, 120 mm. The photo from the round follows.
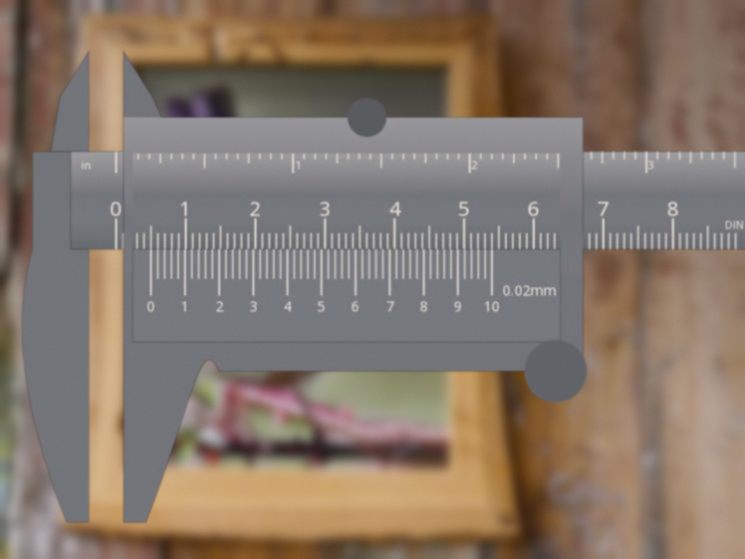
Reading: 5.0 mm
